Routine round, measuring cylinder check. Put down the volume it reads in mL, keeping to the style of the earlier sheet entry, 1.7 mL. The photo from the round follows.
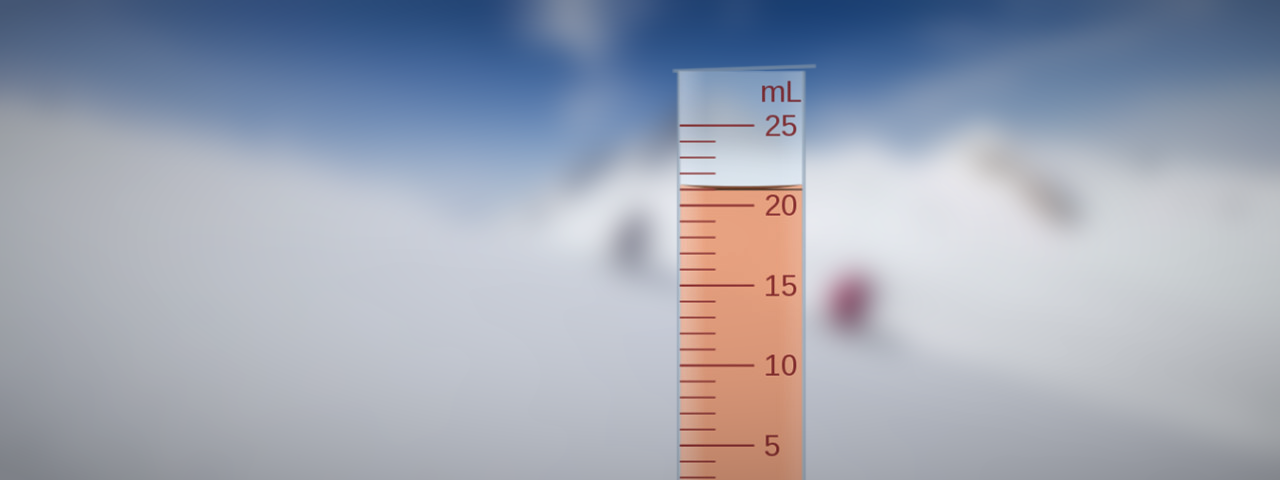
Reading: 21 mL
